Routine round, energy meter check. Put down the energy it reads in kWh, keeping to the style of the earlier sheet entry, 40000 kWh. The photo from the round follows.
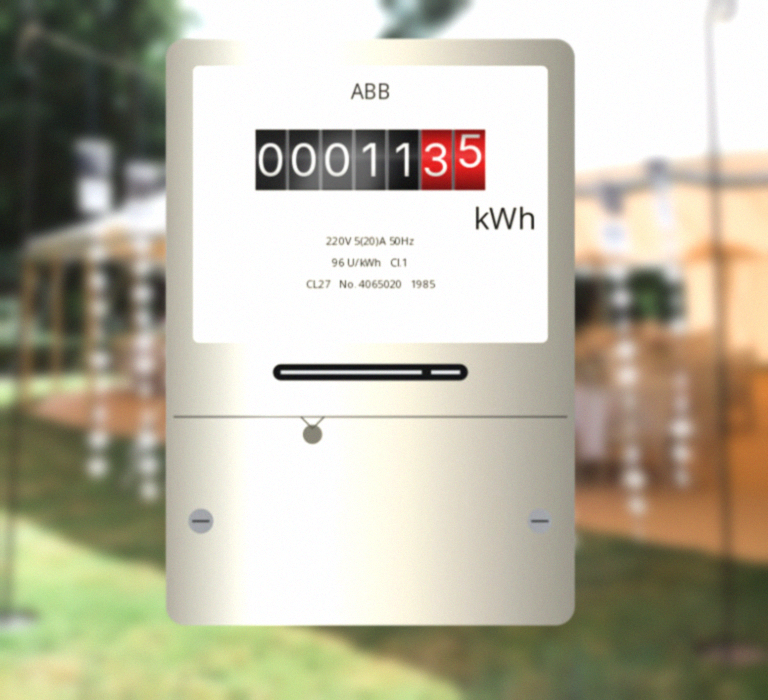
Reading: 11.35 kWh
